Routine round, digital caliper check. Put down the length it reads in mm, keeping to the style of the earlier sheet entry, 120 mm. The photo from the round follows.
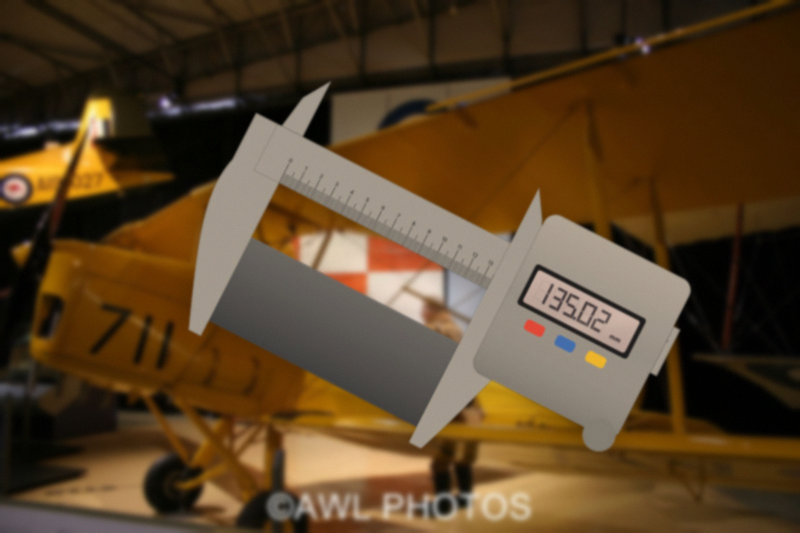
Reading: 135.02 mm
